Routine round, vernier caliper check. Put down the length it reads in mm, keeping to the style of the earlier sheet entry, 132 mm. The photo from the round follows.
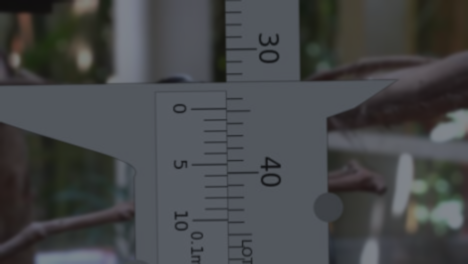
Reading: 34.8 mm
